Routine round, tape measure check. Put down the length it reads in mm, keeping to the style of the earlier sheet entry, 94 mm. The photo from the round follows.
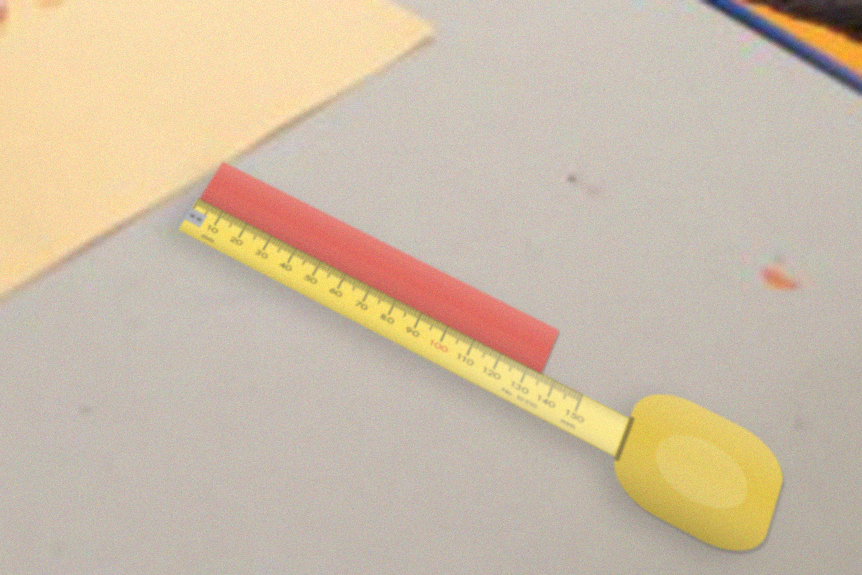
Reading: 135 mm
